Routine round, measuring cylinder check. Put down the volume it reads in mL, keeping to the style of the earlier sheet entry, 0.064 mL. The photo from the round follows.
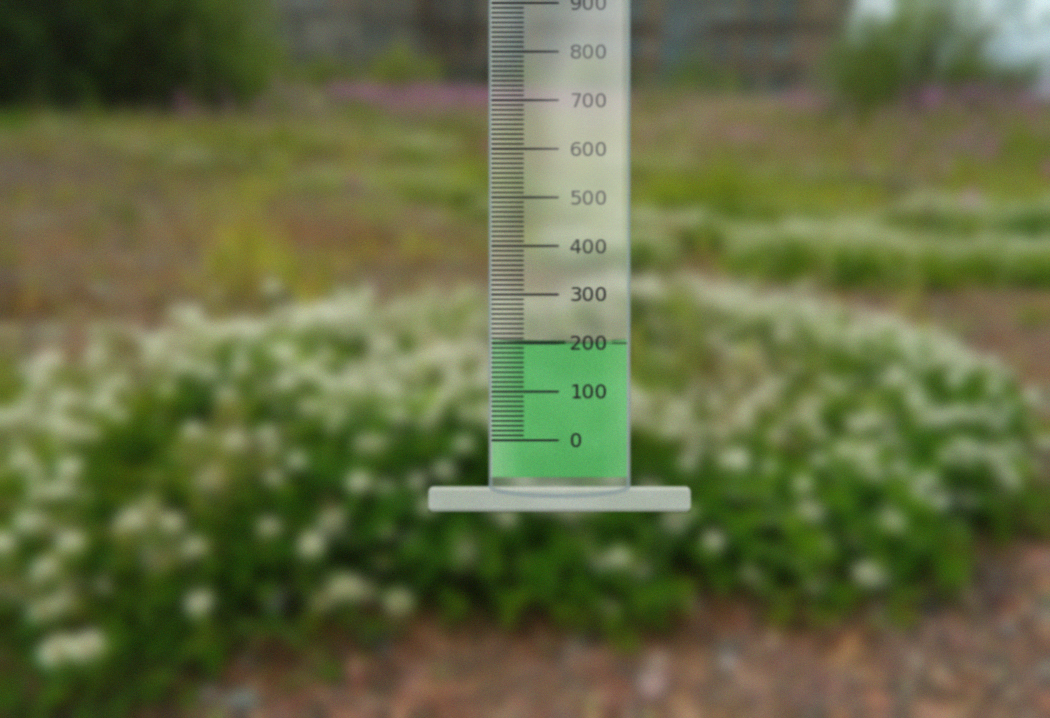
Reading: 200 mL
